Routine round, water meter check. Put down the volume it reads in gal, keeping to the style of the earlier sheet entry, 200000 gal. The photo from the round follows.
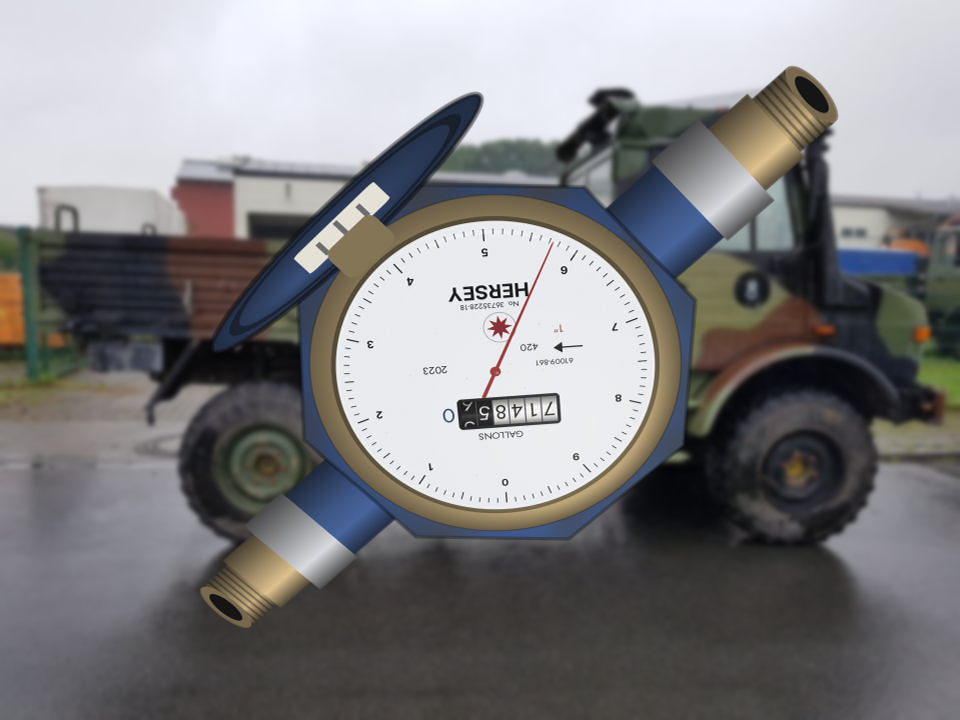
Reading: 7148555.7 gal
